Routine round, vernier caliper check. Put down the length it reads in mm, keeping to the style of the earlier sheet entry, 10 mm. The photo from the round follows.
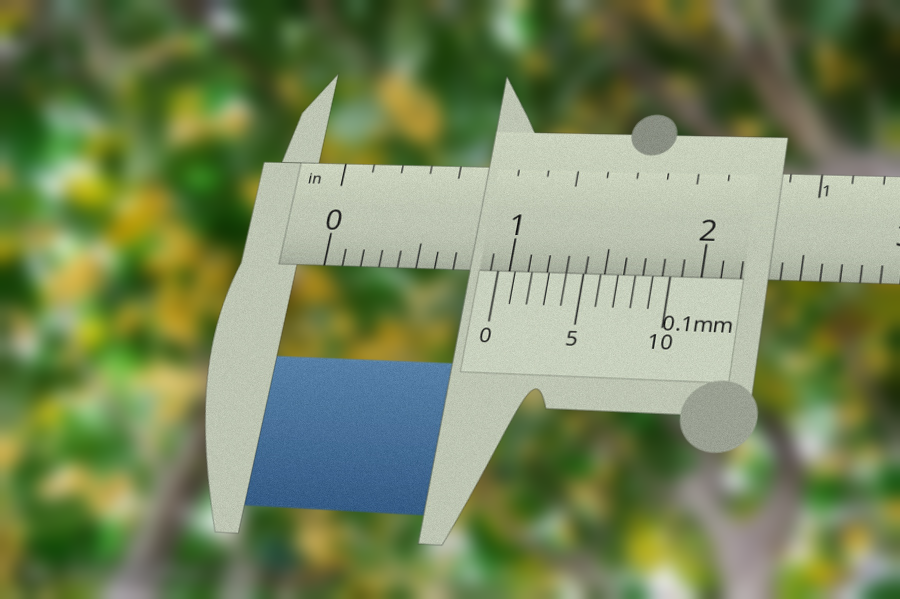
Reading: 9.4 mm
